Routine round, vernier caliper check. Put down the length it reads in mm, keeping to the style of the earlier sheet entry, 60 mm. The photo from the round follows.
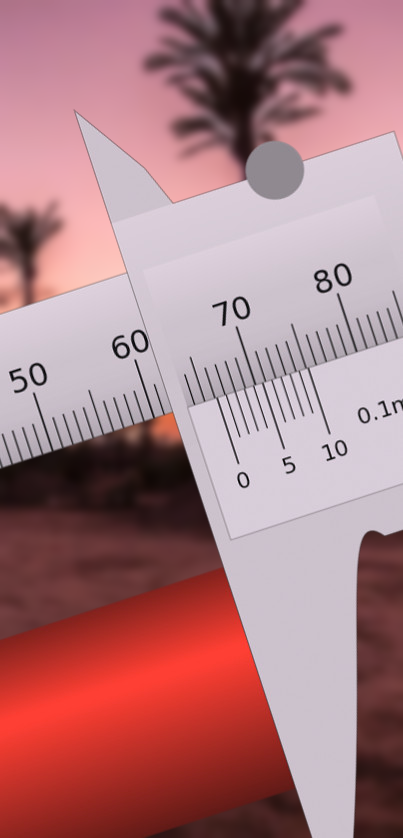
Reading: 66.2 mm
